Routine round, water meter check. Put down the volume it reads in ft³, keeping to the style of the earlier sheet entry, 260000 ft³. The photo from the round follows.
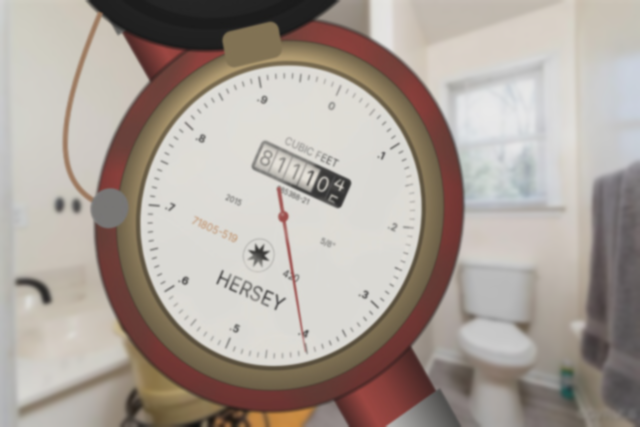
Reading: 811104.40 ft³
